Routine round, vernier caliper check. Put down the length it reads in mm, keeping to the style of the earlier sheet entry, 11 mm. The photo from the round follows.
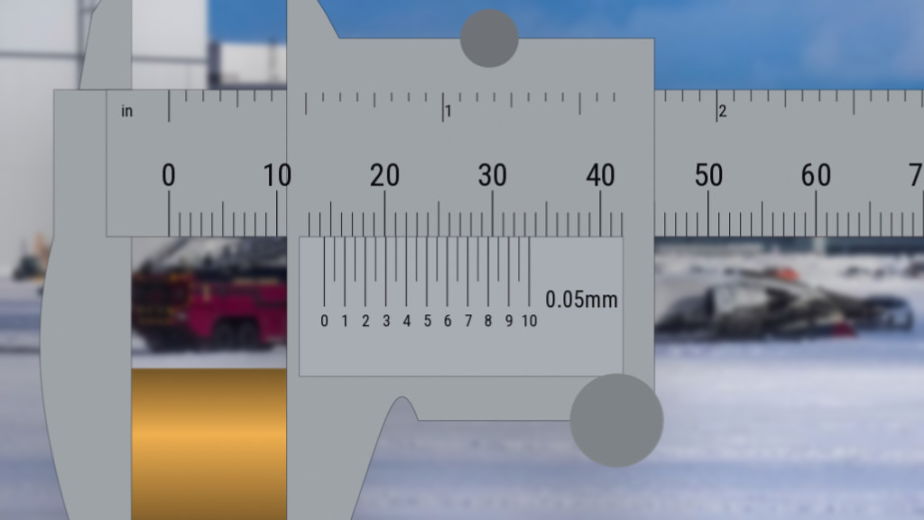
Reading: 14.4 mm
